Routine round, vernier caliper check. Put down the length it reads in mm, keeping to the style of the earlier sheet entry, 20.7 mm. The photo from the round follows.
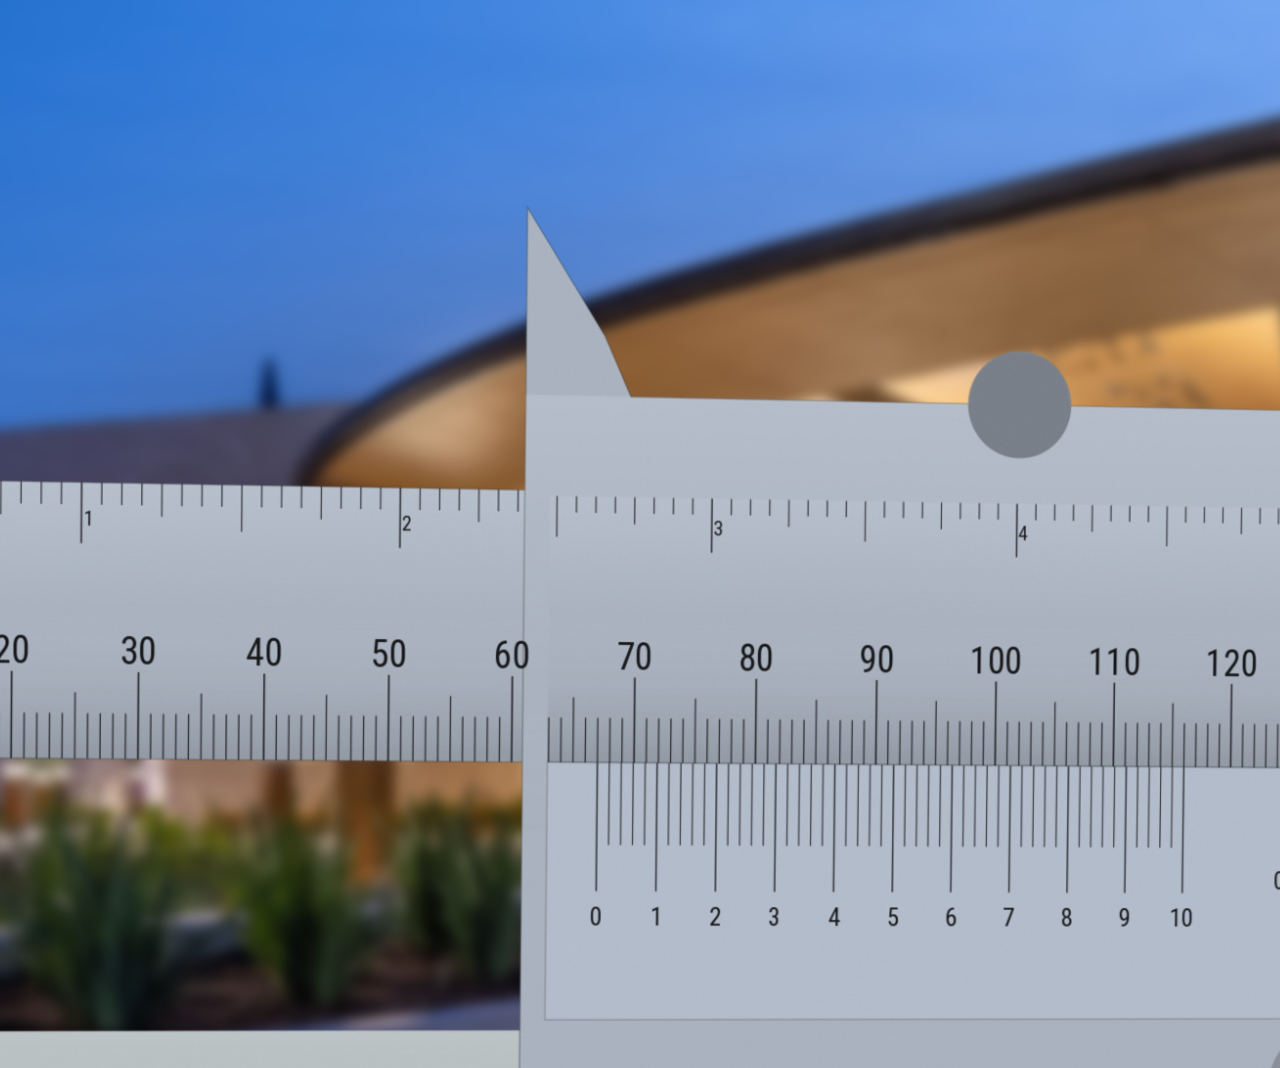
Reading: 67.0 mm
